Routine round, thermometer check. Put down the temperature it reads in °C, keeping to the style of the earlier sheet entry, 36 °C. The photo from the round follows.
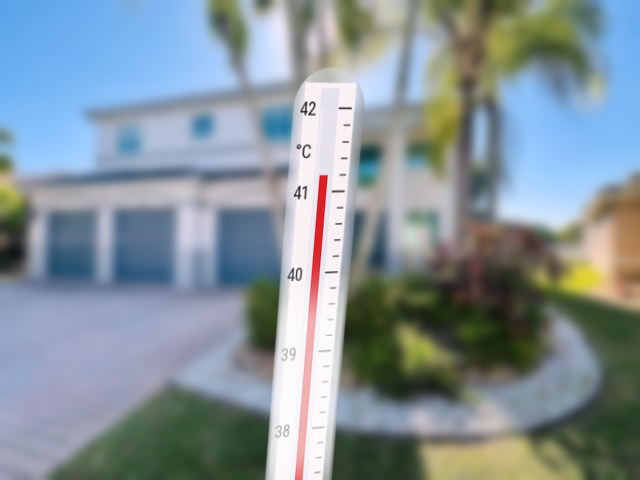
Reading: 41.2 °C
